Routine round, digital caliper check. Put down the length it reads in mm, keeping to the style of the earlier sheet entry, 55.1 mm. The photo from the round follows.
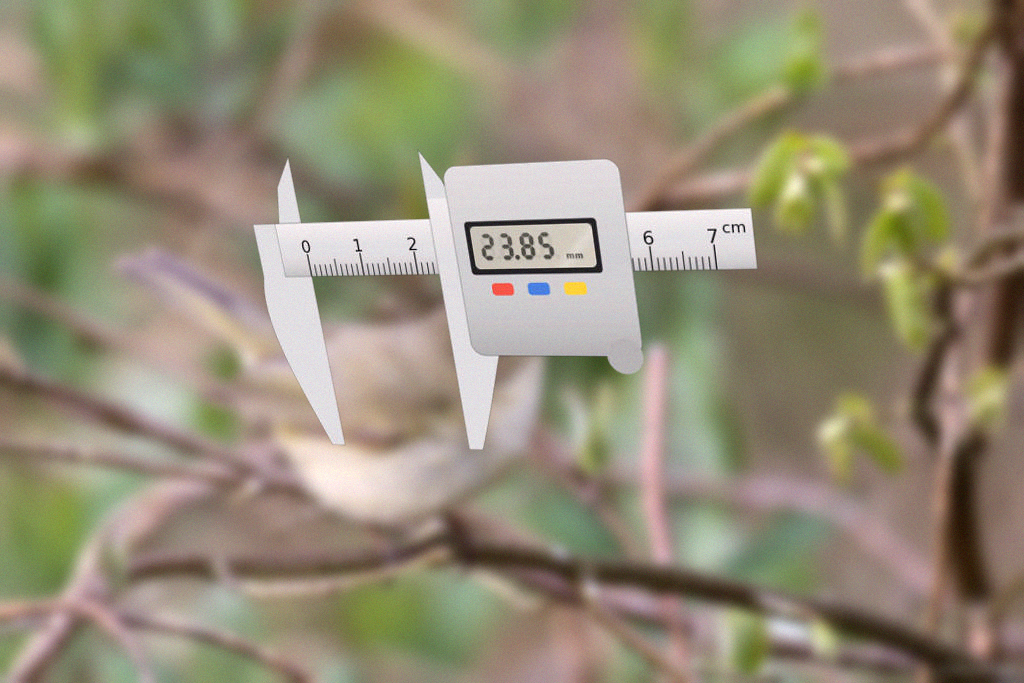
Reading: 23.85 mm
